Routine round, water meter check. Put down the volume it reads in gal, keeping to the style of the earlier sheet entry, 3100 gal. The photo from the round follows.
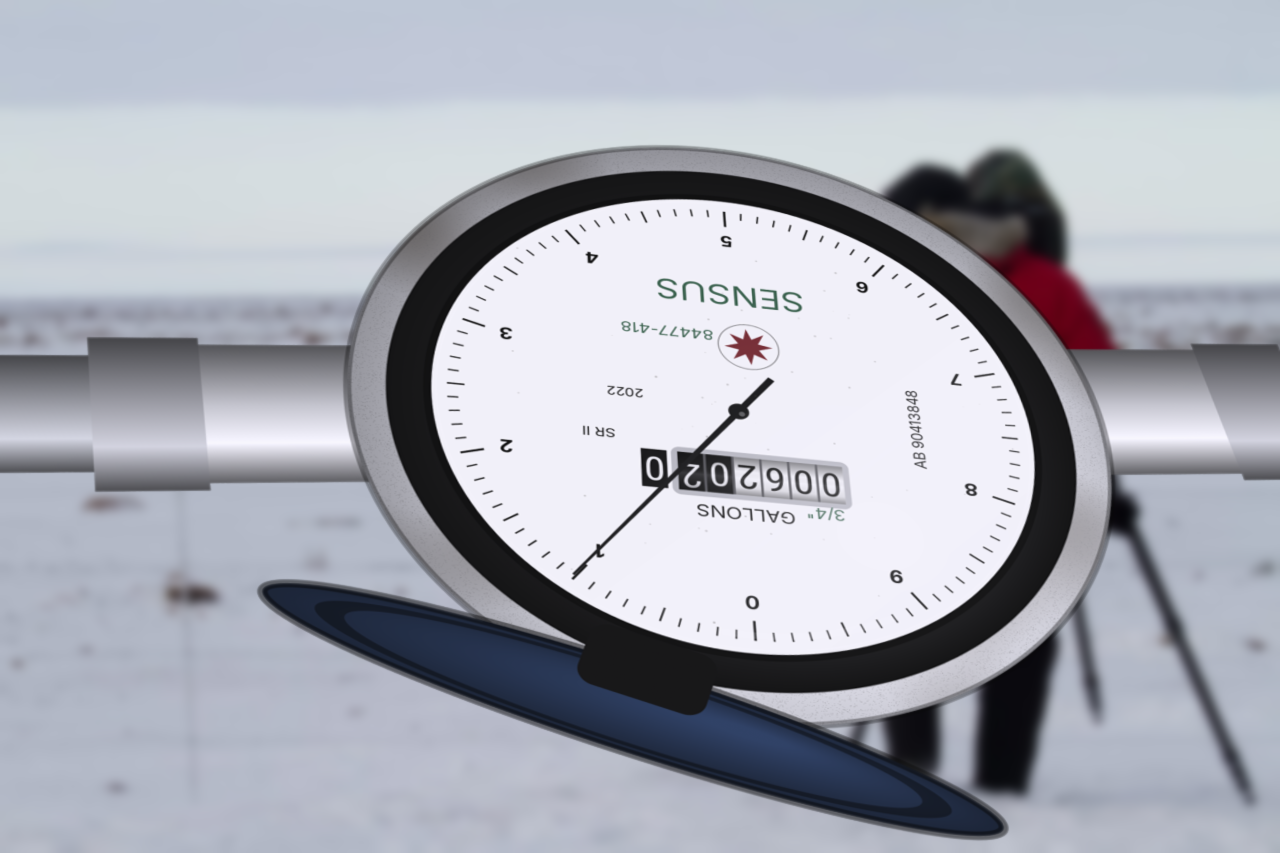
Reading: 62021.0 gal
